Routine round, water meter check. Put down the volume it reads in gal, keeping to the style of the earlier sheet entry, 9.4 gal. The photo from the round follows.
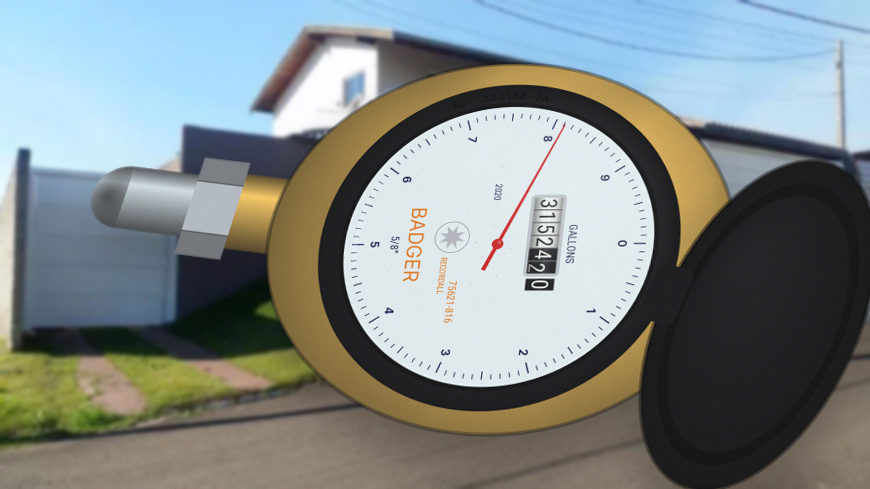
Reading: 3152418.1 gal
